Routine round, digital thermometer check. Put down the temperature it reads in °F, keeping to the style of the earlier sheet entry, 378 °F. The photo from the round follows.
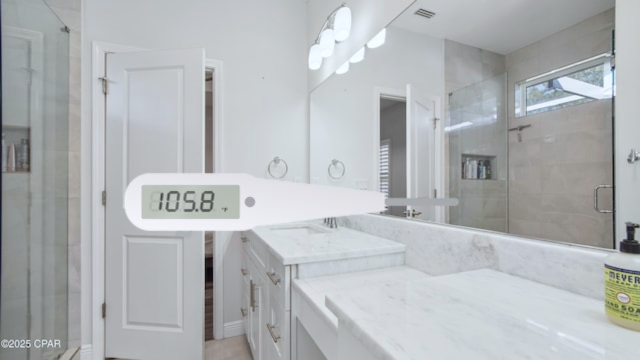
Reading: 105.8 °F
